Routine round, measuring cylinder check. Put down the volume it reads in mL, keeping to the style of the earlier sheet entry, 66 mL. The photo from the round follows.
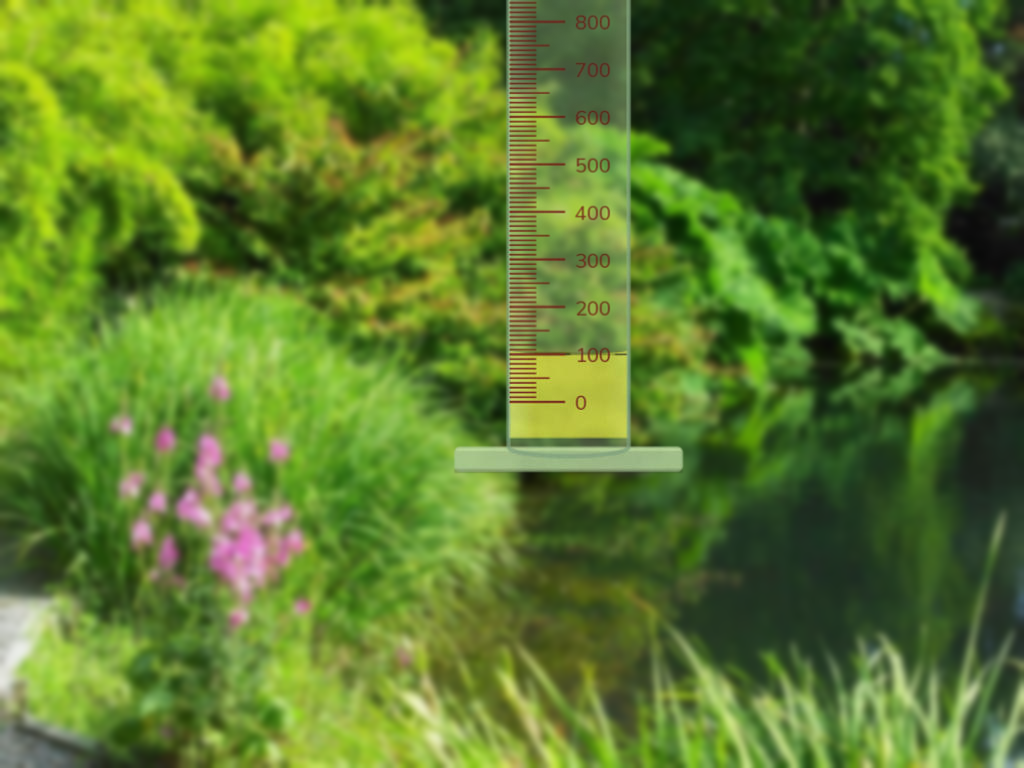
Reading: 100 mL
